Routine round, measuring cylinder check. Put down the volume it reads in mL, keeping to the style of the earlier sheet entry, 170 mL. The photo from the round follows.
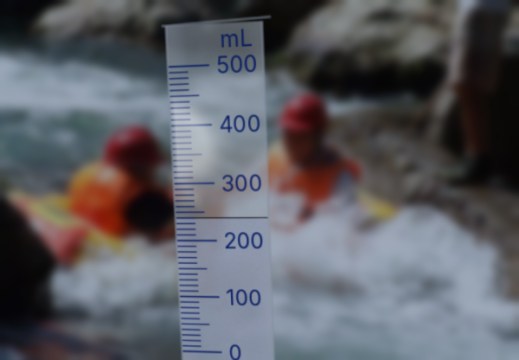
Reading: 240 mL
